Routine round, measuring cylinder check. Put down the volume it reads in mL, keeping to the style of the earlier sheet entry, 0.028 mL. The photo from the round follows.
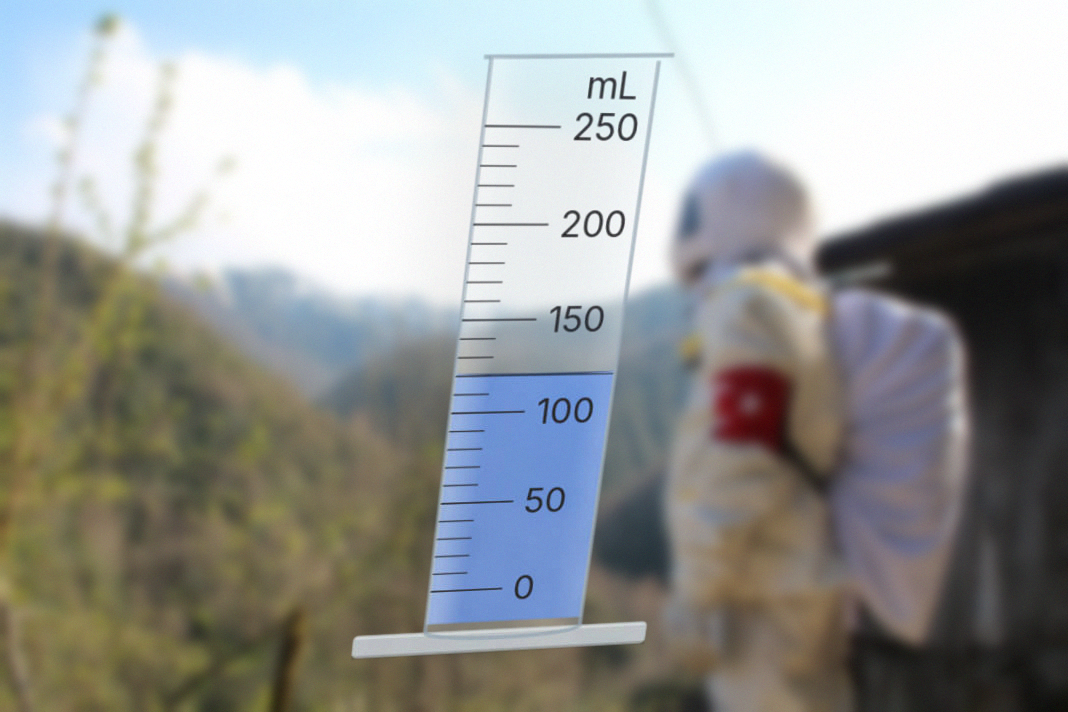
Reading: 120 mL
